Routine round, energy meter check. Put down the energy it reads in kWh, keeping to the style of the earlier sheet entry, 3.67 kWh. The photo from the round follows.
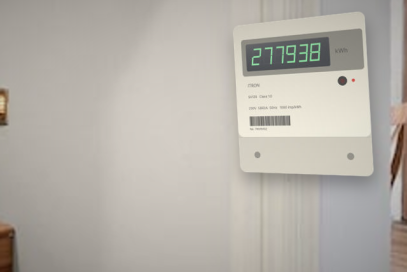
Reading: 277938 kWh
